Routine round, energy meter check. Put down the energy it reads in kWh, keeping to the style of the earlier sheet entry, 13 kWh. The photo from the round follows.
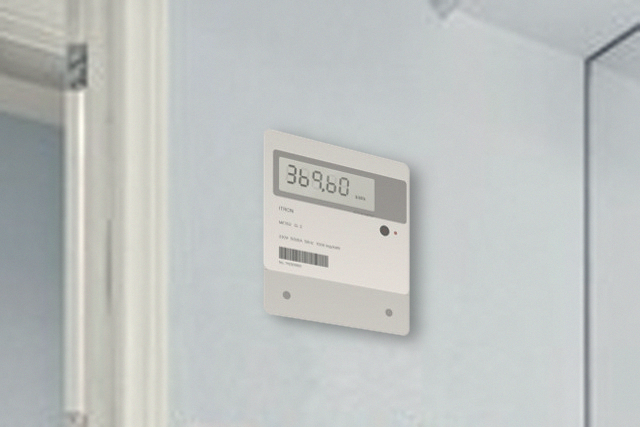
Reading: 369.60 kWh
